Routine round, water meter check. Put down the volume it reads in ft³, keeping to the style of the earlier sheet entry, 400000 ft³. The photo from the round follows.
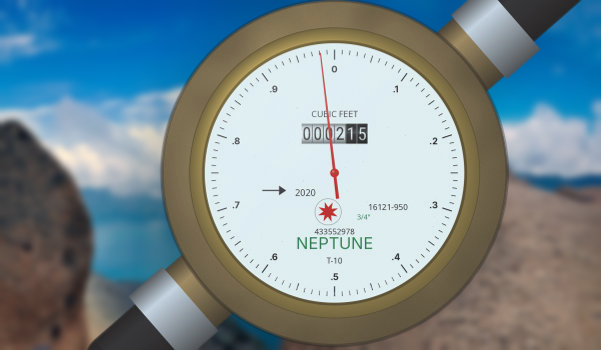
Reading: 214.98 ft³
